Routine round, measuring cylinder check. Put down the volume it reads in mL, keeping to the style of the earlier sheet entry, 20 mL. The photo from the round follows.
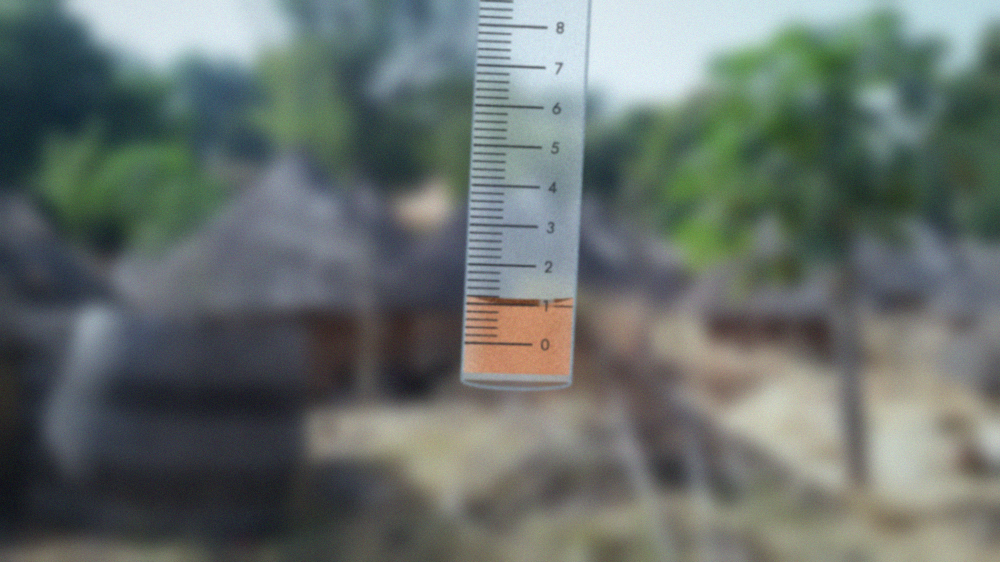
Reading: 1 mL
